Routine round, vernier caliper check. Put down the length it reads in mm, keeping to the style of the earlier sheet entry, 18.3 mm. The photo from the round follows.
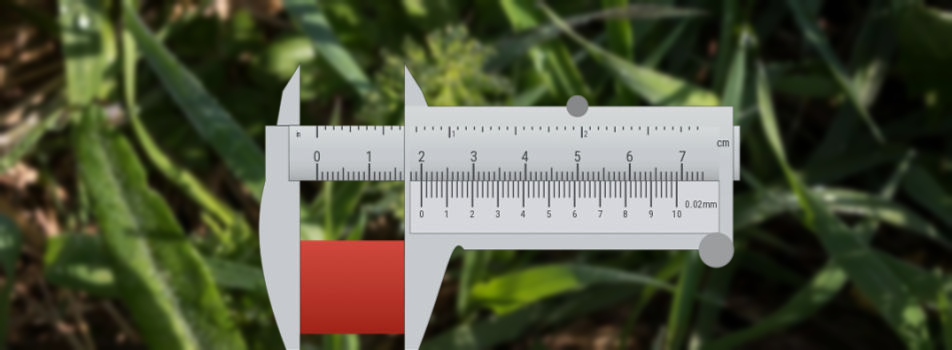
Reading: 20.0 mm
